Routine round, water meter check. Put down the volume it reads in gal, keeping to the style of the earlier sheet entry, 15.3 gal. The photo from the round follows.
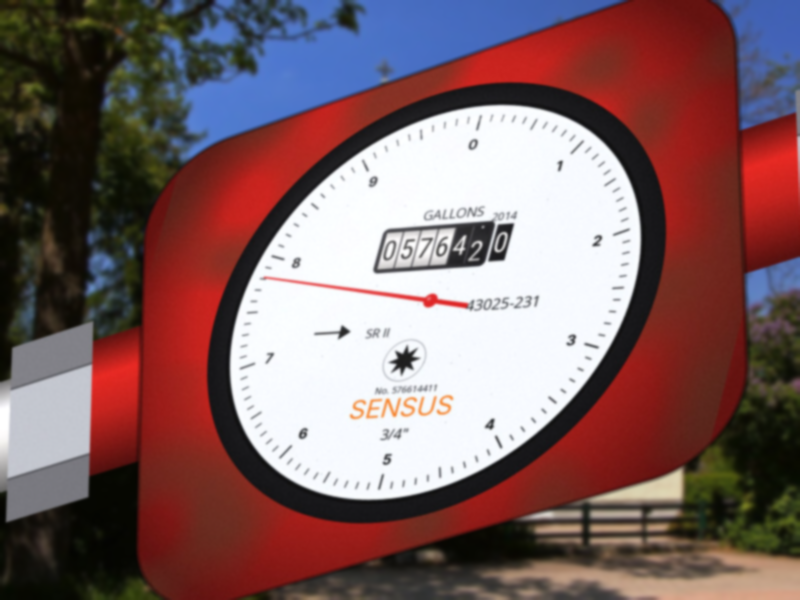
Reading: 576417.8 gal
